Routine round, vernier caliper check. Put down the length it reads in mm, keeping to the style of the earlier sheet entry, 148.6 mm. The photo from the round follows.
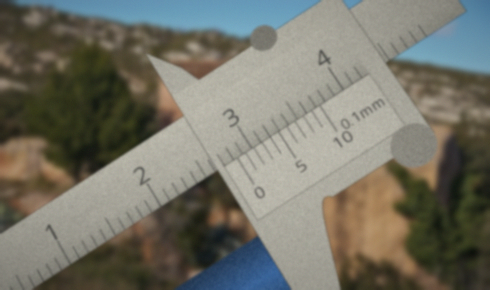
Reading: 28.4 mm
